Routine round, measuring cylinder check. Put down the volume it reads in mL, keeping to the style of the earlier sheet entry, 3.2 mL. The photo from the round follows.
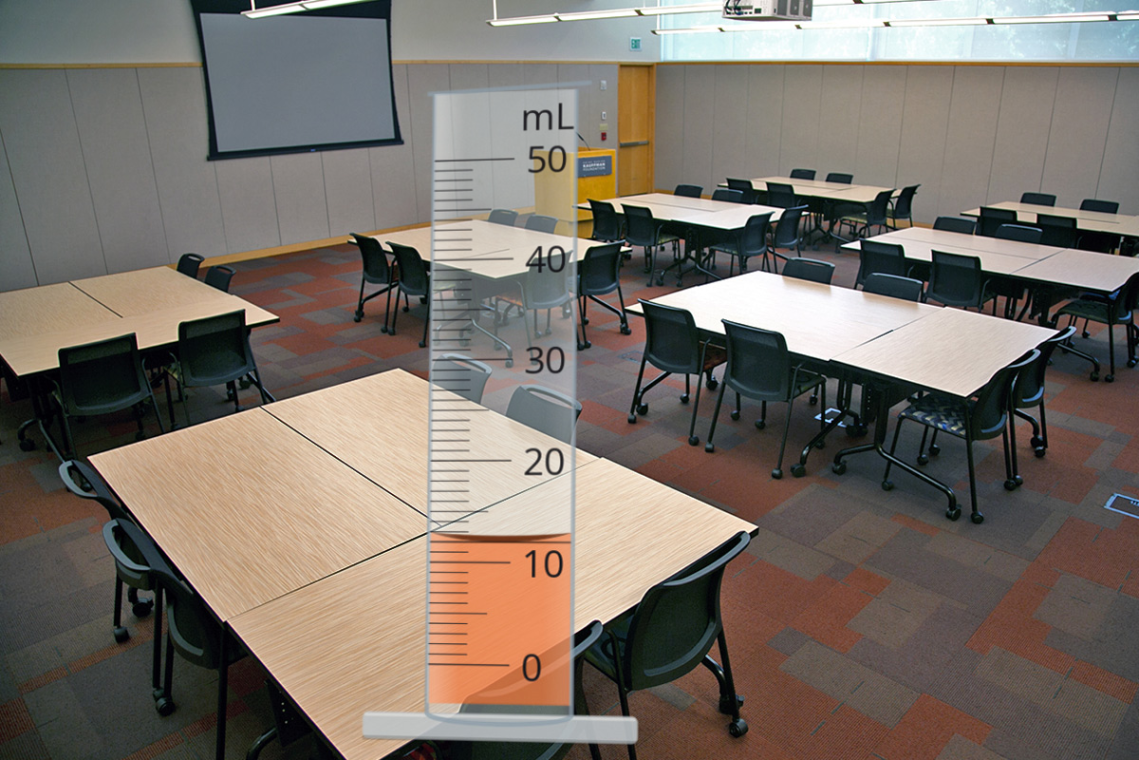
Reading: 12 mL
